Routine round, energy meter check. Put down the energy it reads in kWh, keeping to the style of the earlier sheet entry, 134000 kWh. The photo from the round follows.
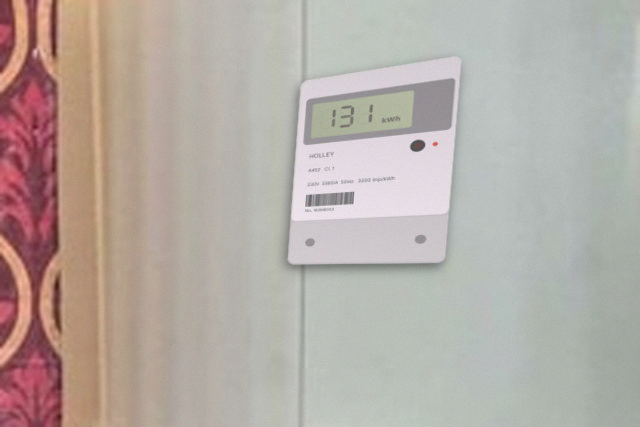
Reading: 131 kWh
